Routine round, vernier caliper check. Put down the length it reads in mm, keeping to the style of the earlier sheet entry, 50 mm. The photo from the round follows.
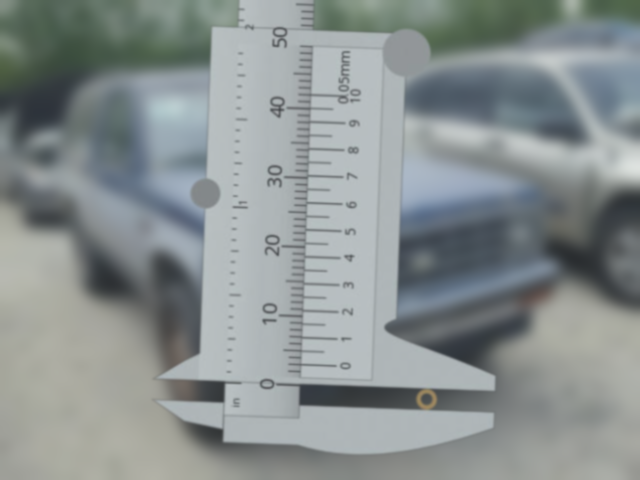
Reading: 3.0 mm
